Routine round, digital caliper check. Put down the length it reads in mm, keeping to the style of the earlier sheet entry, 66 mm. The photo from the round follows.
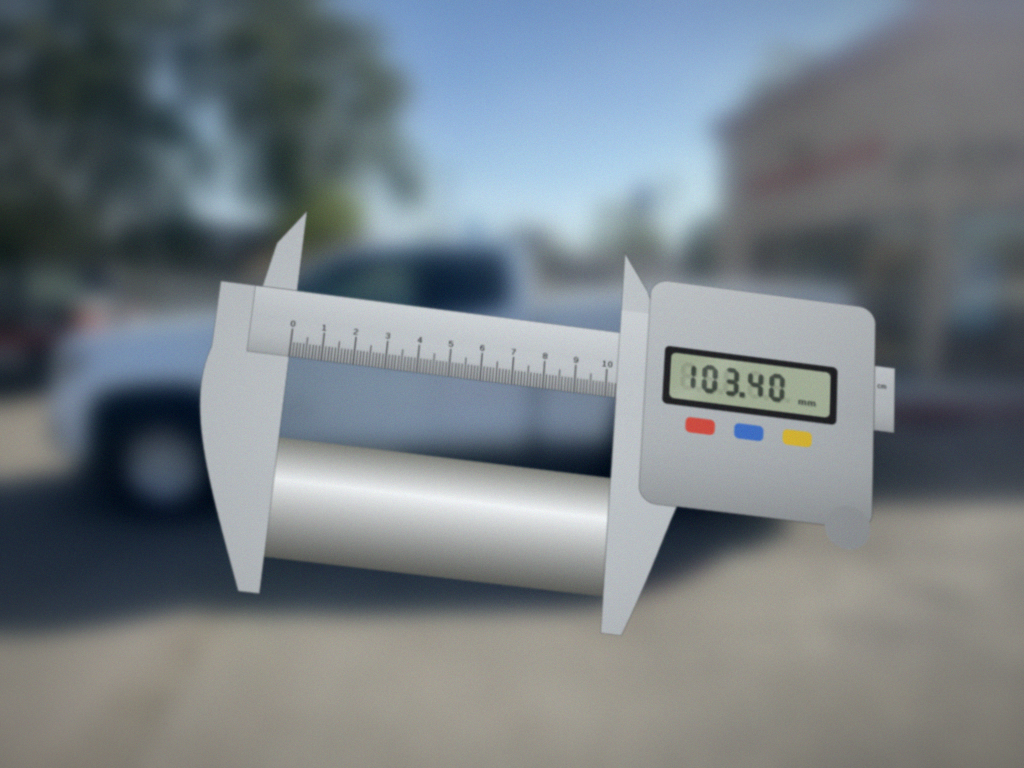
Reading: 103.40 mm
